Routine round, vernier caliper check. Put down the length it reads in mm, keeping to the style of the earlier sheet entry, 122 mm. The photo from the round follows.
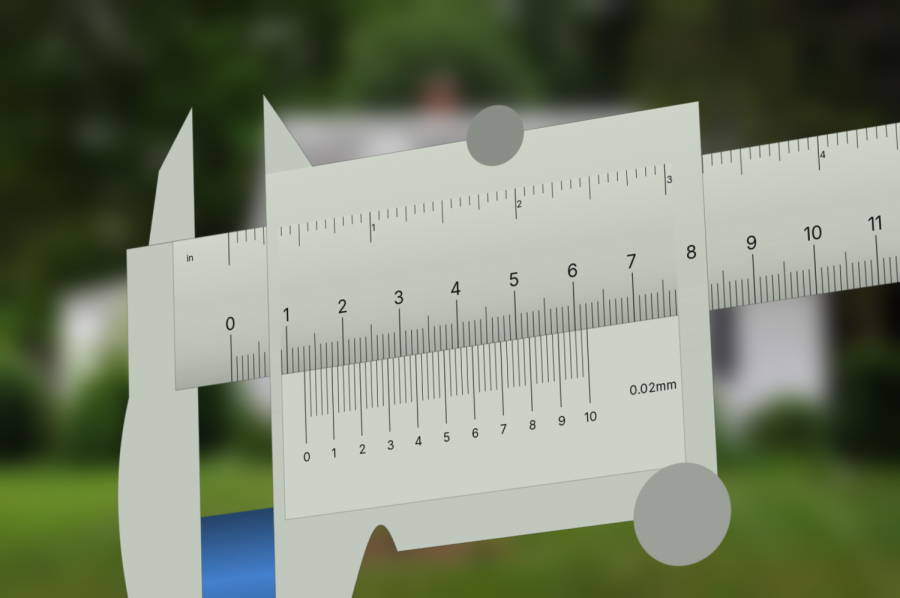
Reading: 13.0 mm
